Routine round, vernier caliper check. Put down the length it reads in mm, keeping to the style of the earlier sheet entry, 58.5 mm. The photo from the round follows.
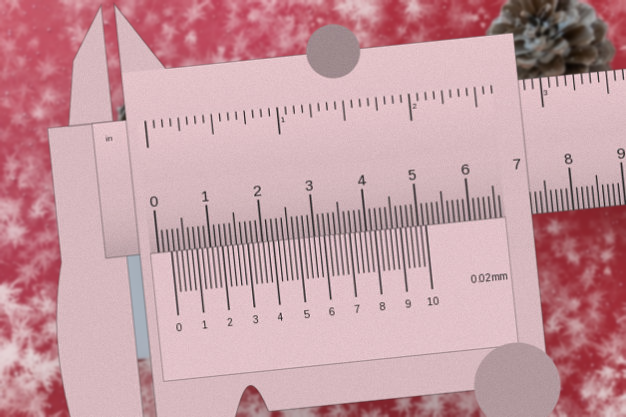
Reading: 2.5 mm
